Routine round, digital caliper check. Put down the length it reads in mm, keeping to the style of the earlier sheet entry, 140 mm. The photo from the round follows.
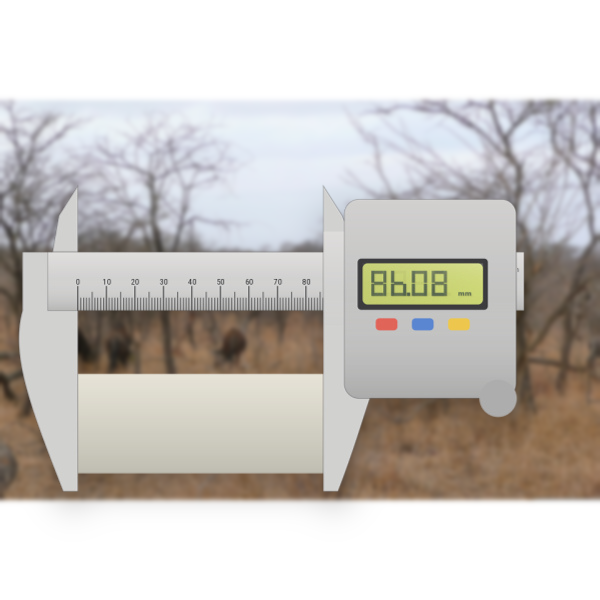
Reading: 86.08 mm
